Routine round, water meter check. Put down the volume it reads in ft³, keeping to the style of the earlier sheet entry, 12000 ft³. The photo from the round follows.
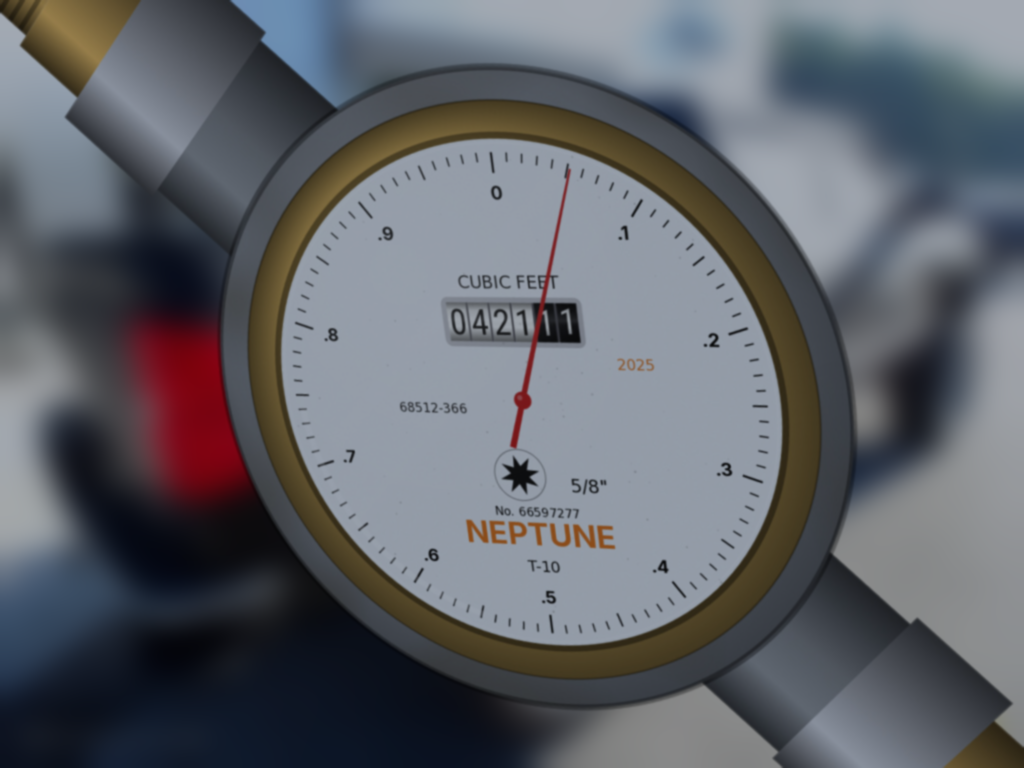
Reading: 42111.05 ft³
